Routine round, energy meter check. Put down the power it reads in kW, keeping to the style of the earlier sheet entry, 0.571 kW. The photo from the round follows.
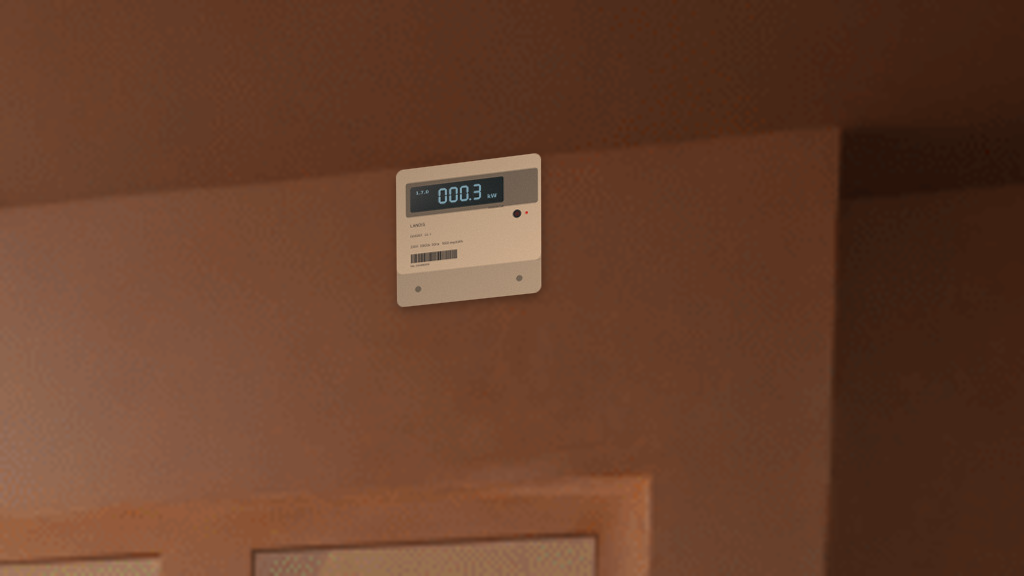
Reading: 0.3 kW
